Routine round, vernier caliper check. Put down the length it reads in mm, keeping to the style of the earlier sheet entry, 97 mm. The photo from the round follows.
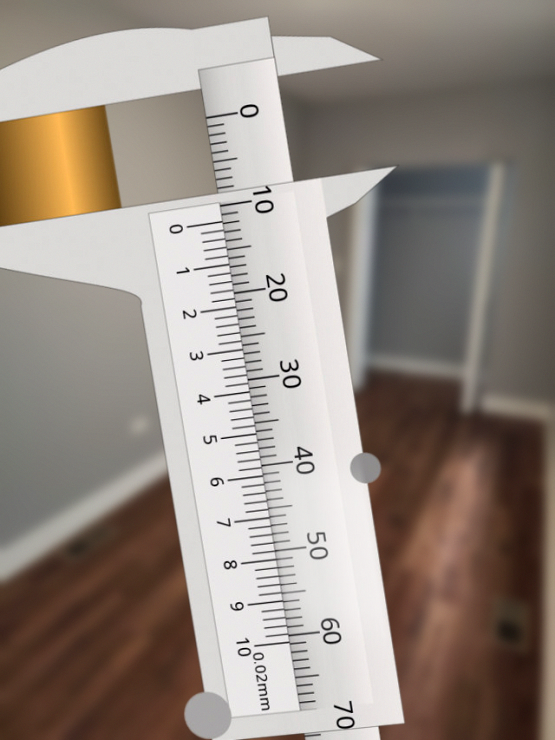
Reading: 11.8 mm
